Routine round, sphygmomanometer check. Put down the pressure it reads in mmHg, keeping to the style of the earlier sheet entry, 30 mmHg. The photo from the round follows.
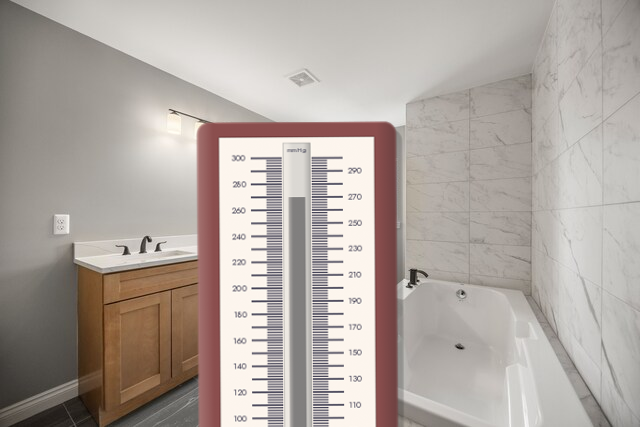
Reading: 270 mmHg
